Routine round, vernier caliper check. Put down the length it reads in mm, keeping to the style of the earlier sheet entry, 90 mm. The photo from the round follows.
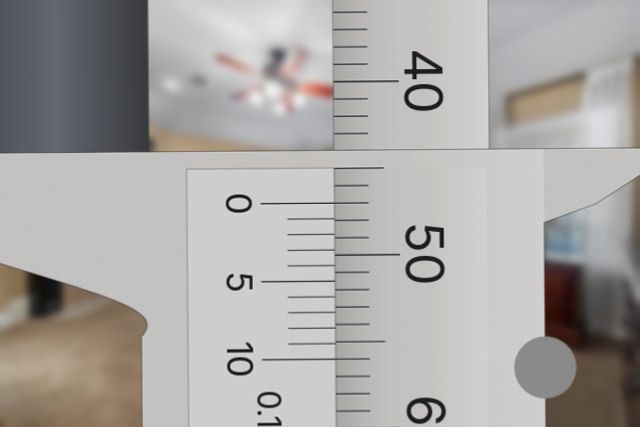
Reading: 47.0 mm
